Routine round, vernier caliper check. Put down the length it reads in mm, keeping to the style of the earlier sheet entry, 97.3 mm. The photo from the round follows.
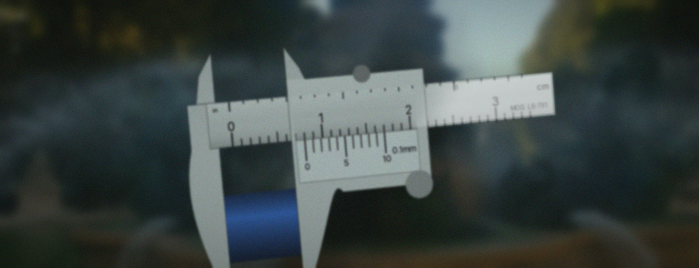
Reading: 8.0 mm
